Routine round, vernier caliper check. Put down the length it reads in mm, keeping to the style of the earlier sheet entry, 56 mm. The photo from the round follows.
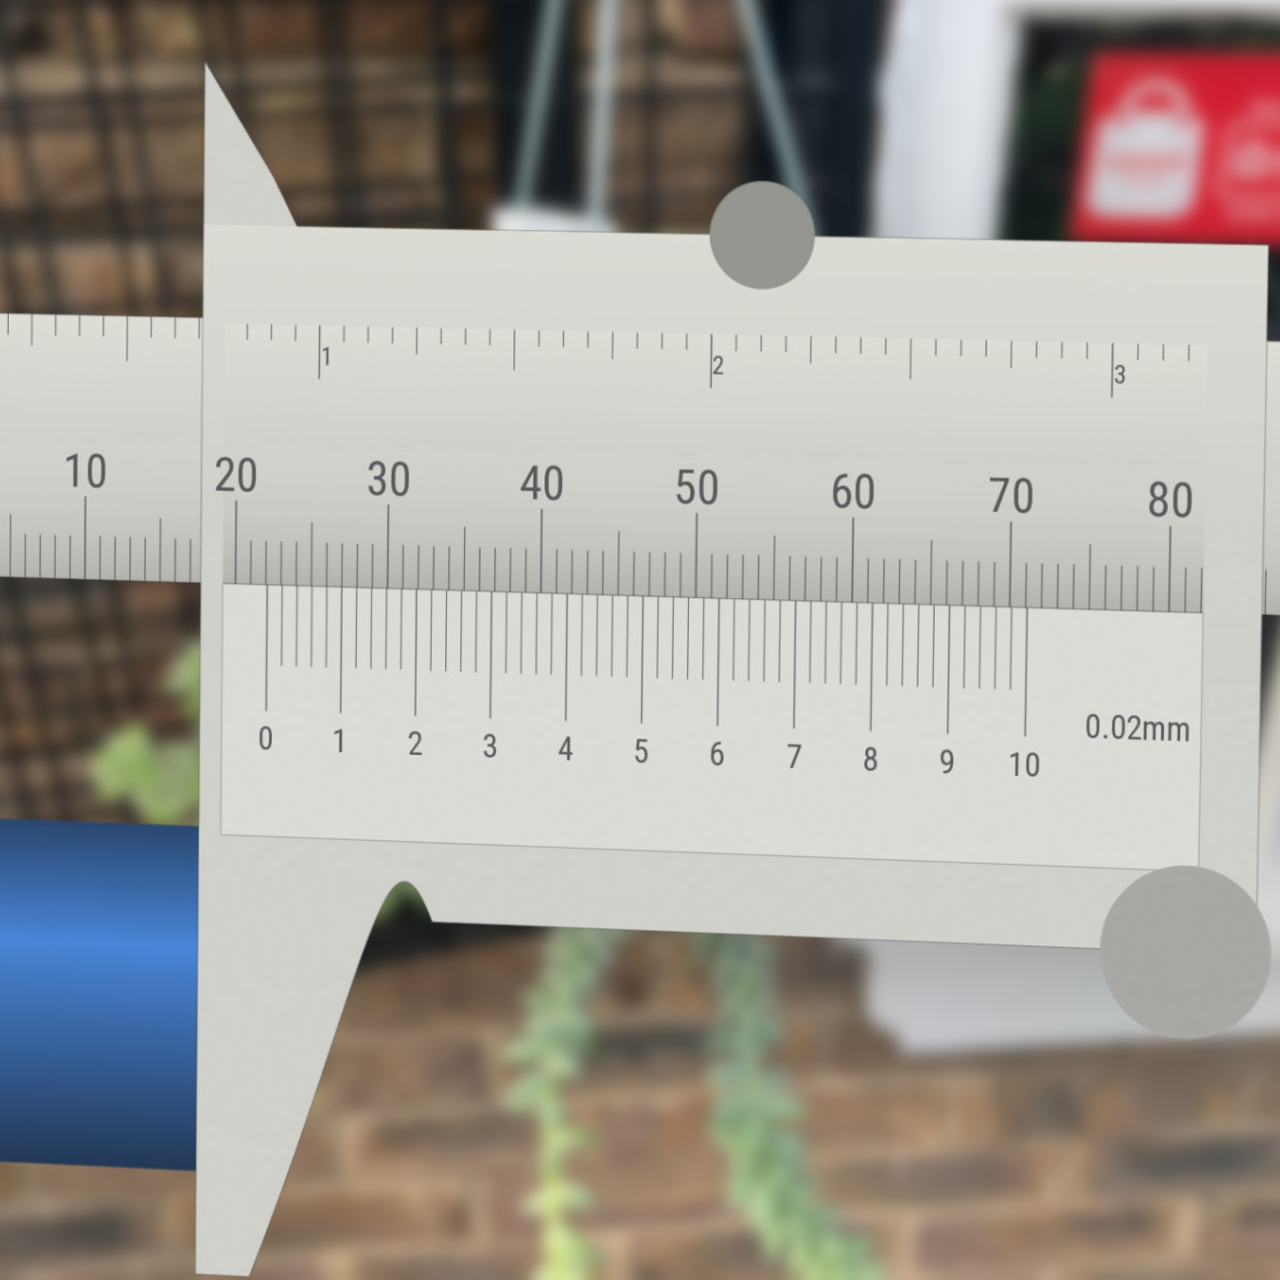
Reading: 22.1 mm
